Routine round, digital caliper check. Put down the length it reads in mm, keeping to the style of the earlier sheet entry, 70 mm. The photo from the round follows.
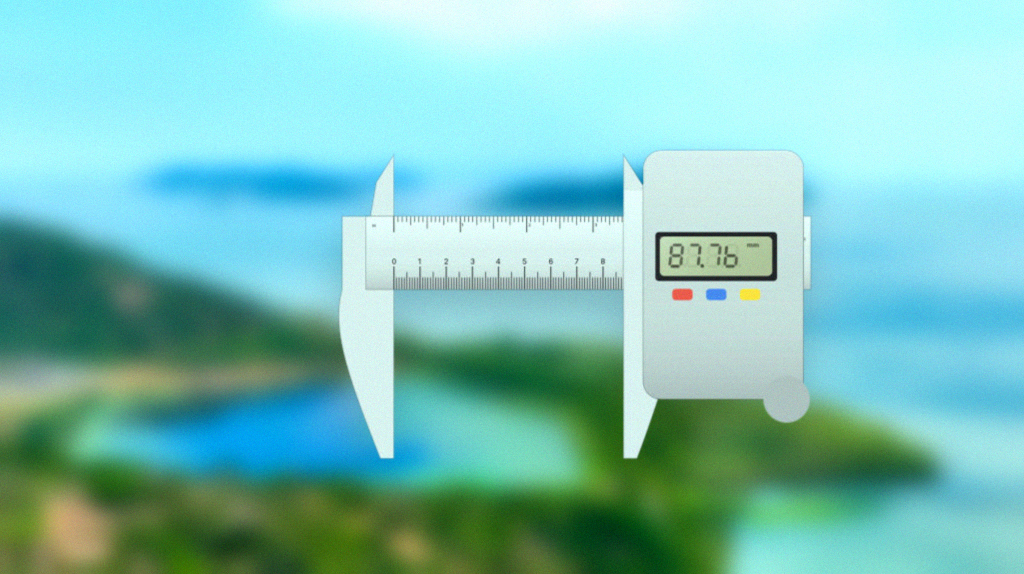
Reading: 87.76 mm
